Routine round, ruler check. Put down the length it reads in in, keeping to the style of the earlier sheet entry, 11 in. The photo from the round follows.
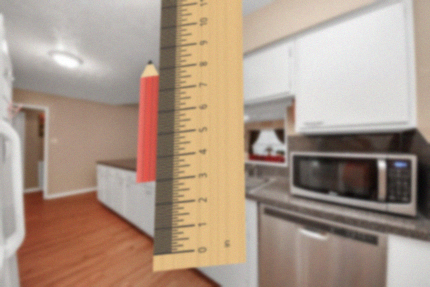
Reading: 5.5 in
